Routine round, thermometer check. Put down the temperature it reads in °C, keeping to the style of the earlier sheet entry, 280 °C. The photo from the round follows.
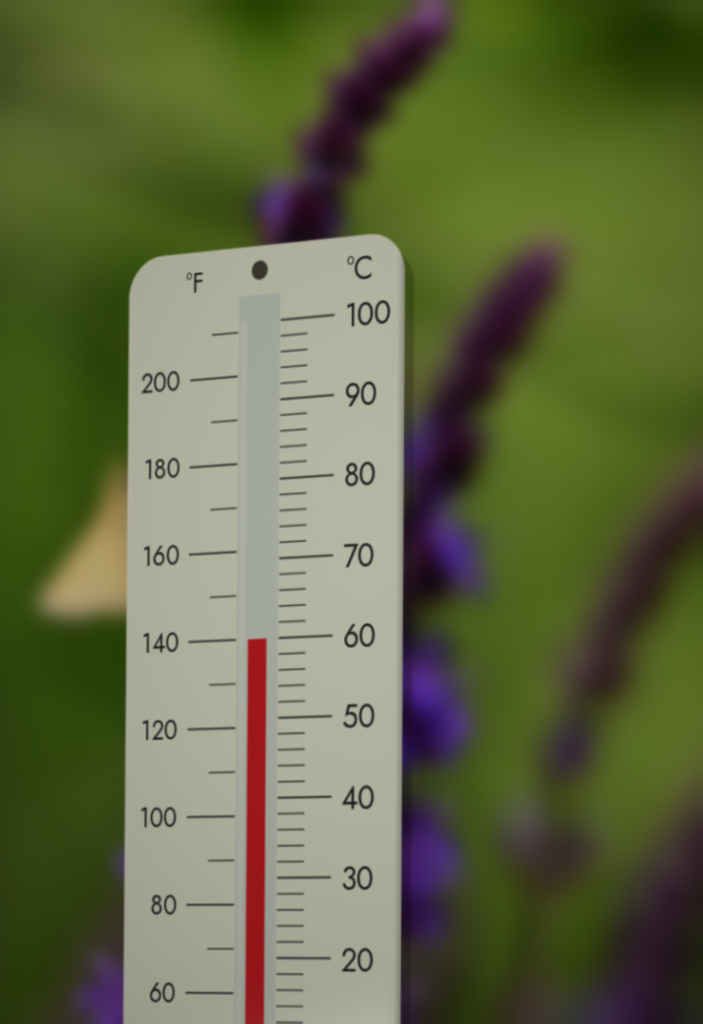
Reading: 60 °C
